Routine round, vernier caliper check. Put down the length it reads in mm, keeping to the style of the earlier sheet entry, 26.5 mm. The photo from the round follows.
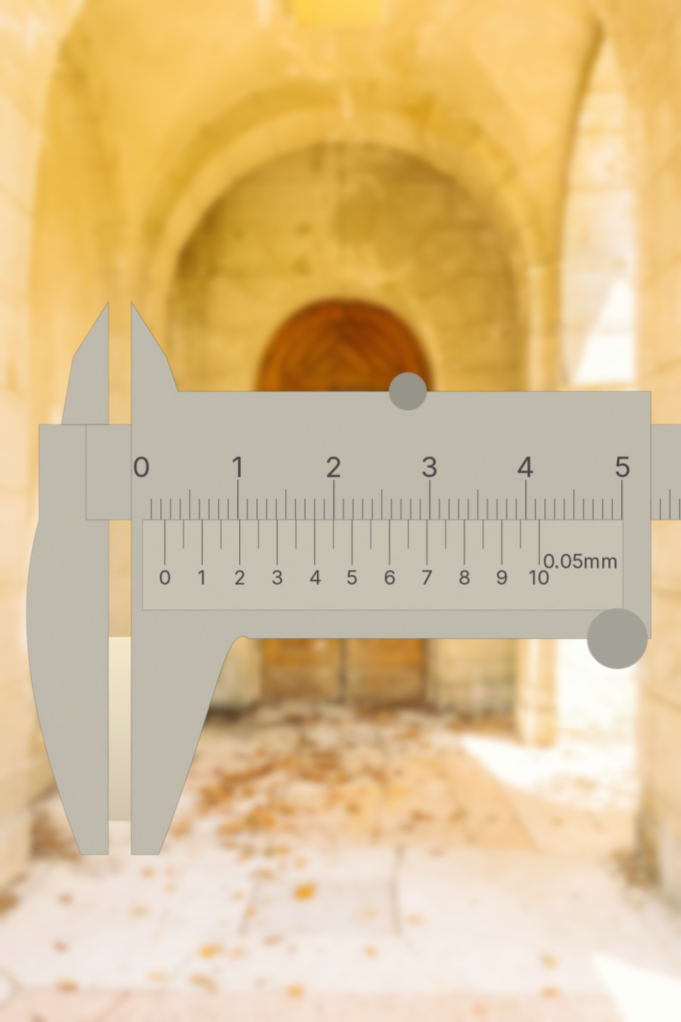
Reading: 2.4 mm
